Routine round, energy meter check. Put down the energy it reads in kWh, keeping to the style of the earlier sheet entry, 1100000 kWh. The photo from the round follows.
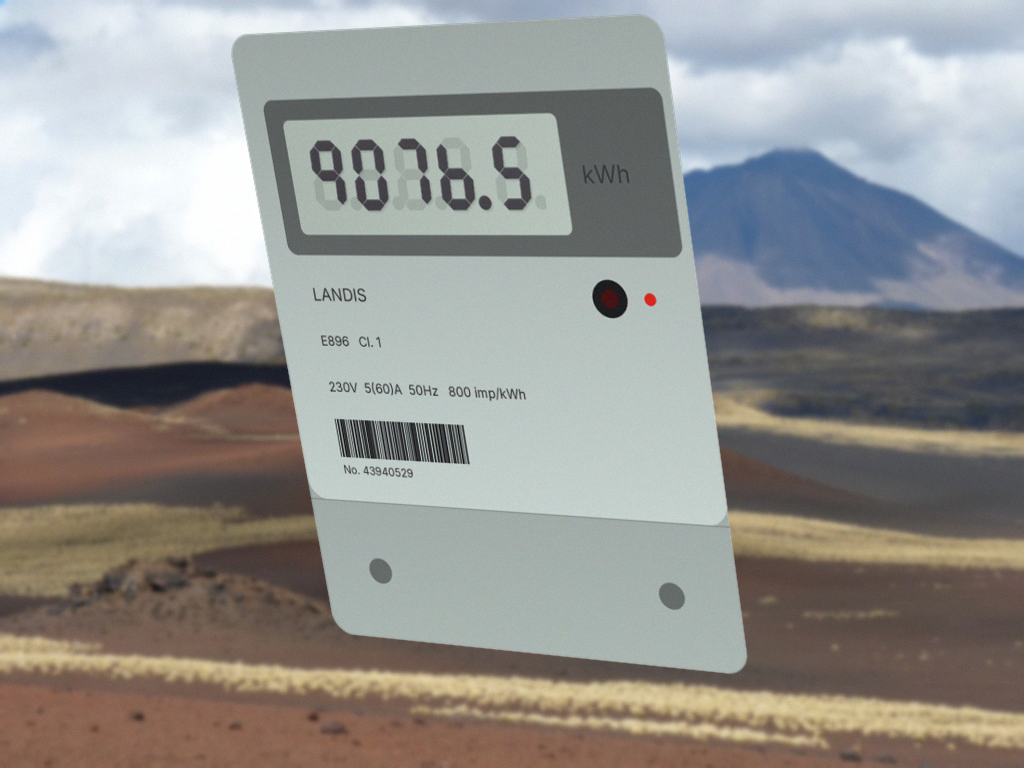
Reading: 9076.5 kWh
